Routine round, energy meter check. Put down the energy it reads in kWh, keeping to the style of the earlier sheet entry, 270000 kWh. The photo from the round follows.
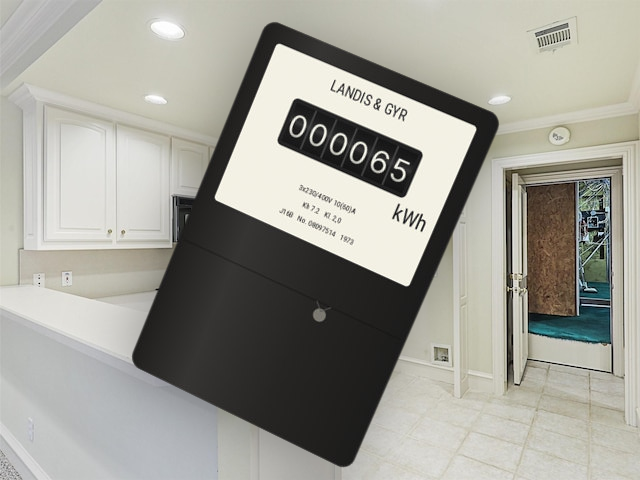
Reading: 65 kWh
